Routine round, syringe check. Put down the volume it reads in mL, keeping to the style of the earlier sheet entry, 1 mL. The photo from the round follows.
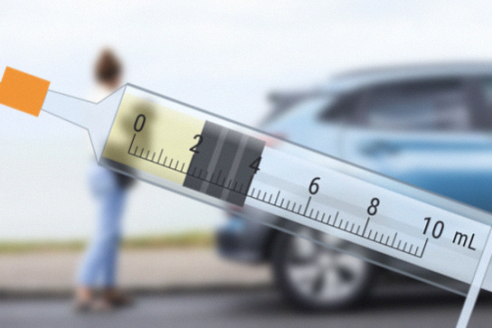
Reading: 2 mL
